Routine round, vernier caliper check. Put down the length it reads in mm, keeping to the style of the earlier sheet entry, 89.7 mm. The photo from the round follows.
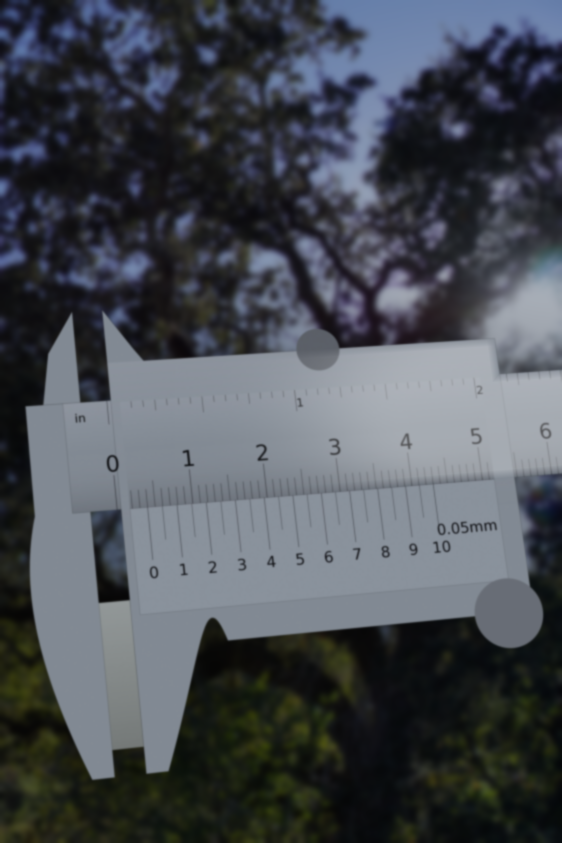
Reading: 4.0 mm
